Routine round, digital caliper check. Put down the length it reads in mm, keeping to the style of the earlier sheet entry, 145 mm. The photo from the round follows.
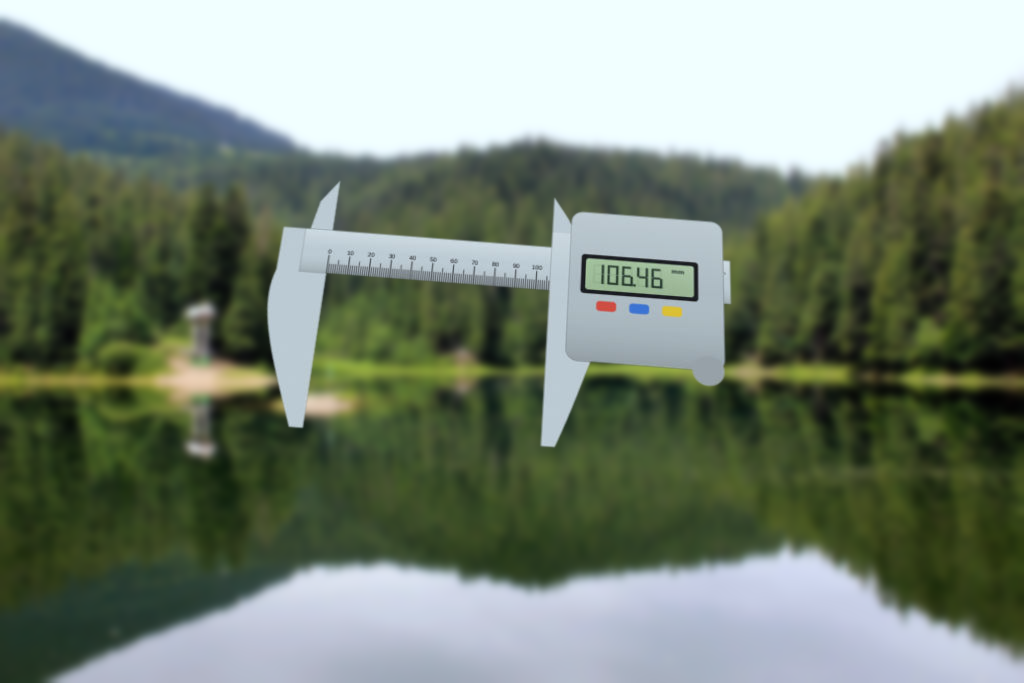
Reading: 106.46 mm
